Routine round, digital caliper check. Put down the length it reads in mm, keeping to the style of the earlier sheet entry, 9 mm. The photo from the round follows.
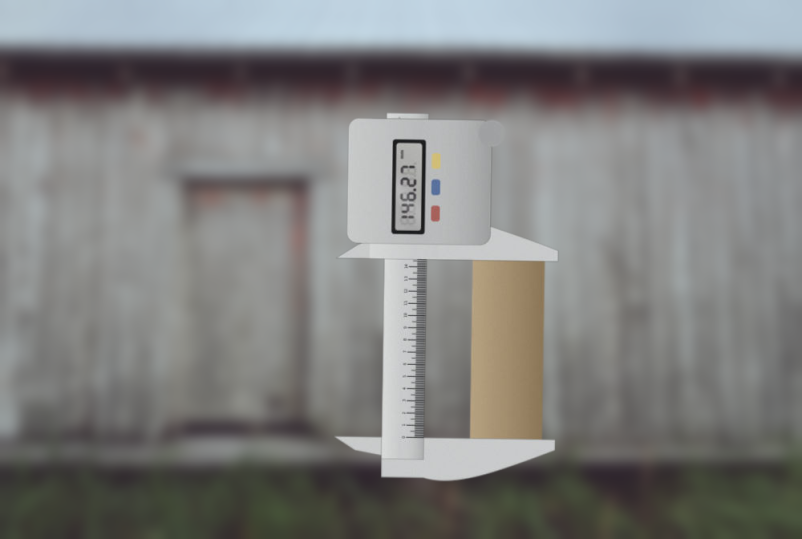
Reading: 146.27 mm
